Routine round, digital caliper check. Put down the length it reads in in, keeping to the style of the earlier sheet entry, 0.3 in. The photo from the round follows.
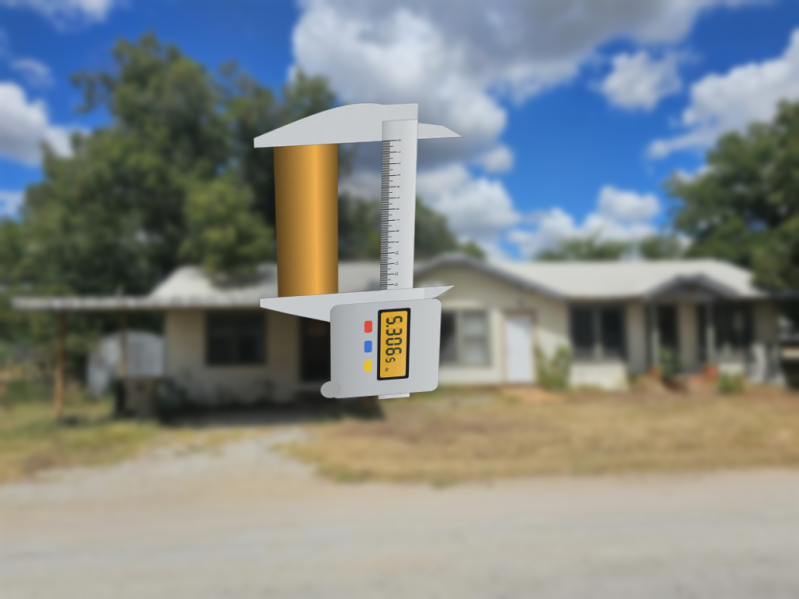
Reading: 5.3065 in
